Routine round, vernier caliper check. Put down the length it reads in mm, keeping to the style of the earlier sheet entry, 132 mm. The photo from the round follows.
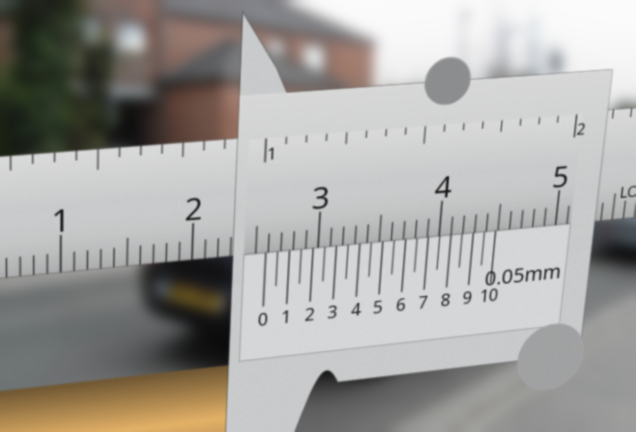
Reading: 25.8 mm
